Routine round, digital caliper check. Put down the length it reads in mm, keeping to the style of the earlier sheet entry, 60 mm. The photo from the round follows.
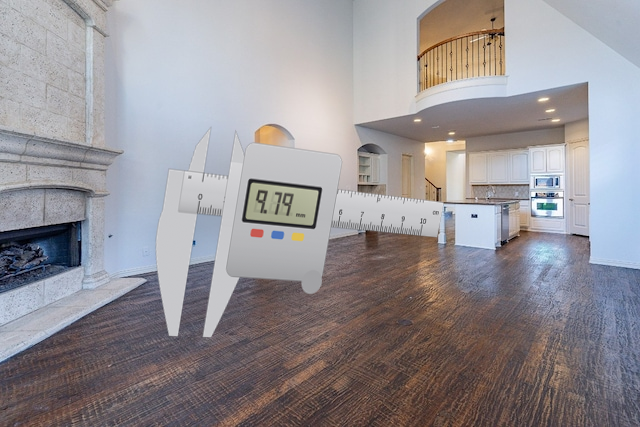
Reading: 9.79 mm
